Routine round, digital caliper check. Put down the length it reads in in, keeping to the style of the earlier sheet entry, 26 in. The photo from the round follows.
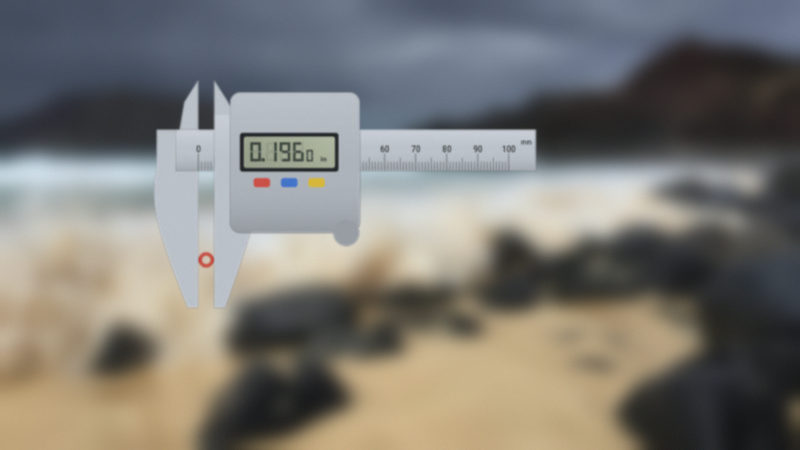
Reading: 0.1960 in
